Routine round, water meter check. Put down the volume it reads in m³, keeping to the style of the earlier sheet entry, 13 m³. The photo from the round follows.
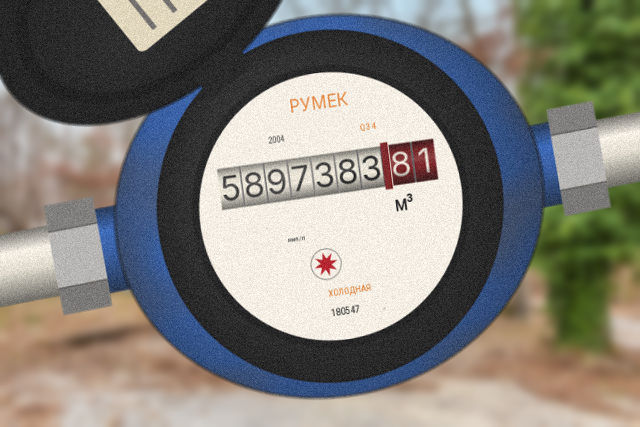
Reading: 5897383.81 m³
